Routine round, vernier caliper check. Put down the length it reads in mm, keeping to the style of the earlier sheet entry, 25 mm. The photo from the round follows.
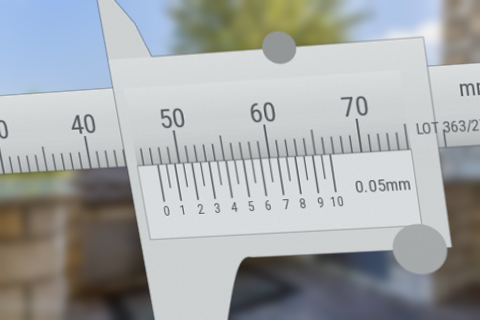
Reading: 47.6 mm
